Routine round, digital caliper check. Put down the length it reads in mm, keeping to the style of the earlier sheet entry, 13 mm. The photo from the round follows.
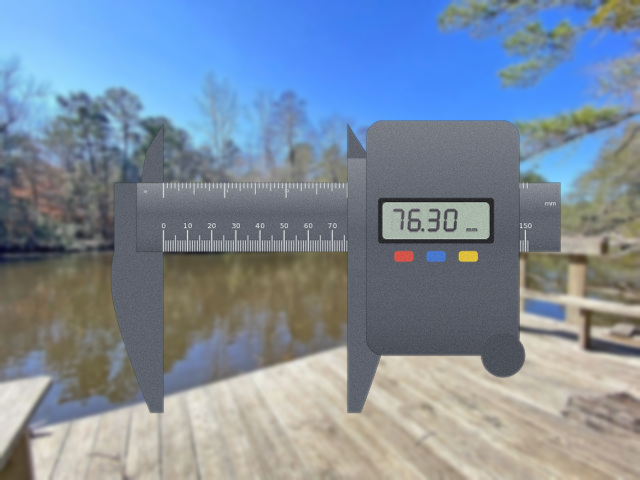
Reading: 76.30 mm
